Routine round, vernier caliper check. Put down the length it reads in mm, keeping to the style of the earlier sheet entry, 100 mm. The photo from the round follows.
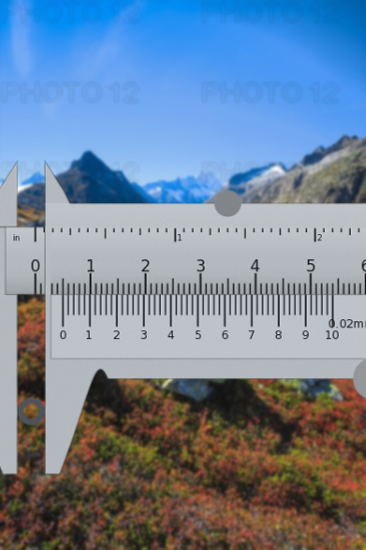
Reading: 5.0 mm
